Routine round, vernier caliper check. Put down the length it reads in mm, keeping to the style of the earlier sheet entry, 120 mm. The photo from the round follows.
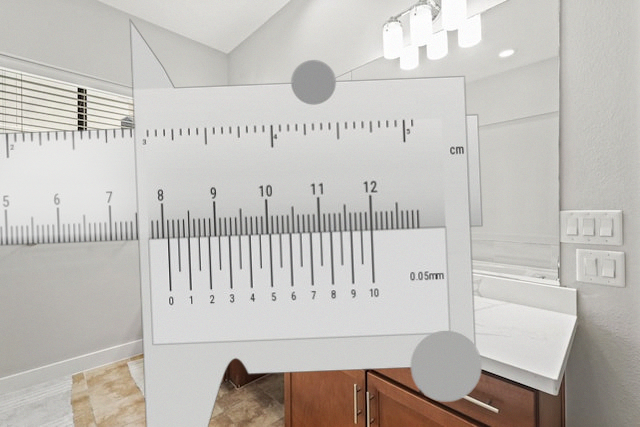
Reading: 81.0 mm
